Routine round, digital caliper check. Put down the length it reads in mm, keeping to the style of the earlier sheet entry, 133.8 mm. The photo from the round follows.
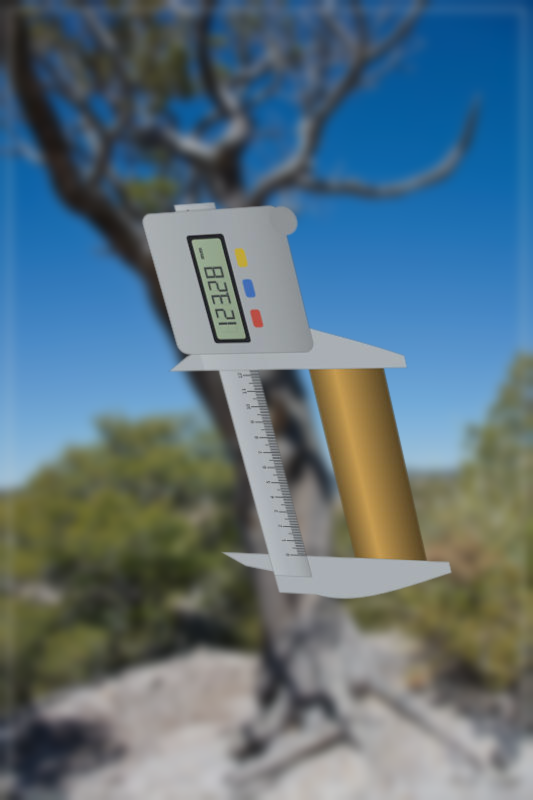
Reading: 123.28 mm
